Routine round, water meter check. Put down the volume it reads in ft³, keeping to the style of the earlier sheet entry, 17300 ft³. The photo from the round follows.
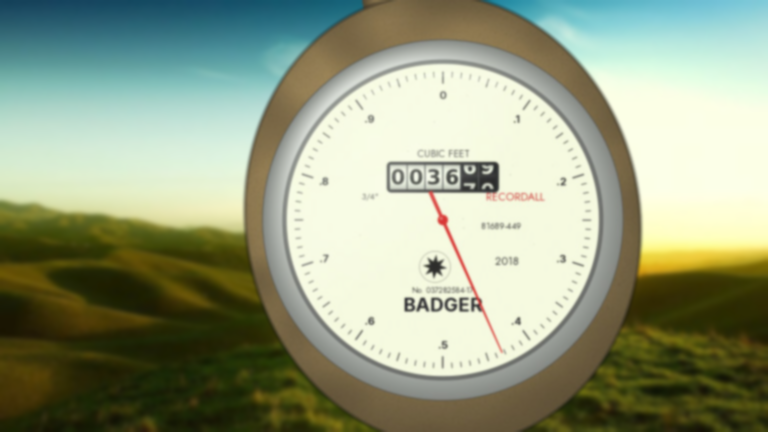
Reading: 3669.43 ft³
